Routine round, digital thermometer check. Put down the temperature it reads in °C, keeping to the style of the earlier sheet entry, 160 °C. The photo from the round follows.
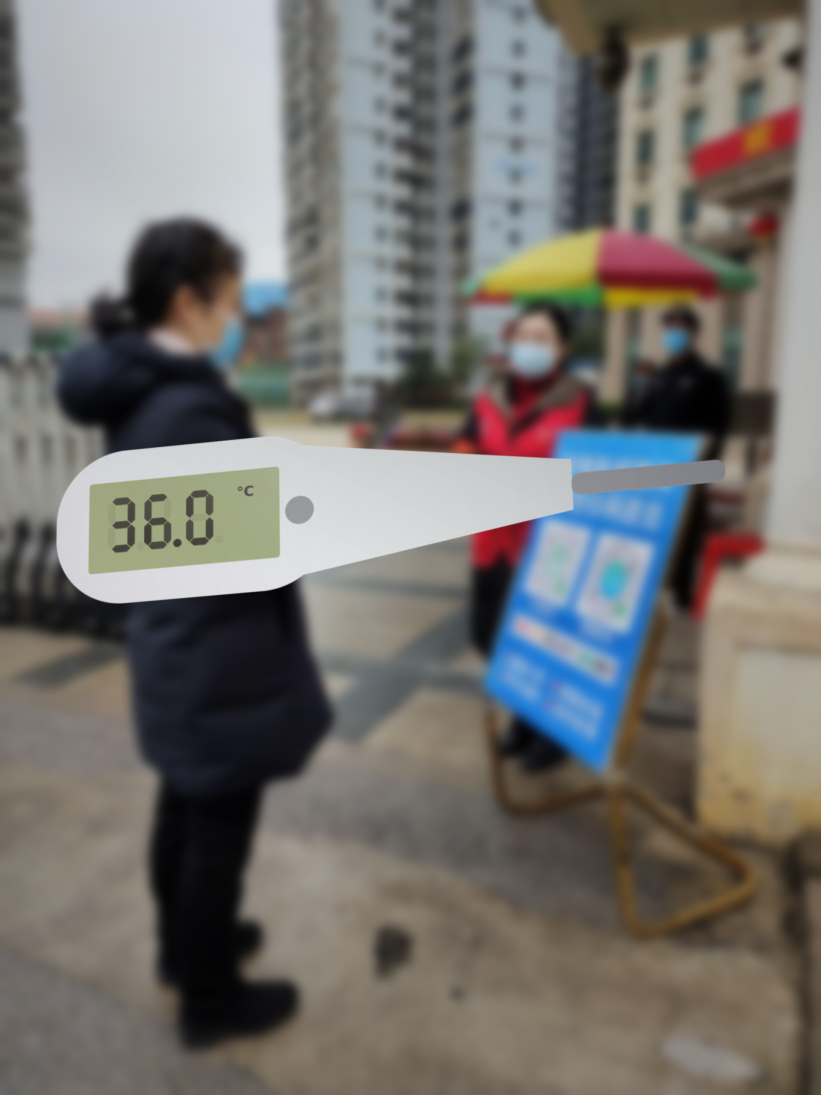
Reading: 36.0 °C
